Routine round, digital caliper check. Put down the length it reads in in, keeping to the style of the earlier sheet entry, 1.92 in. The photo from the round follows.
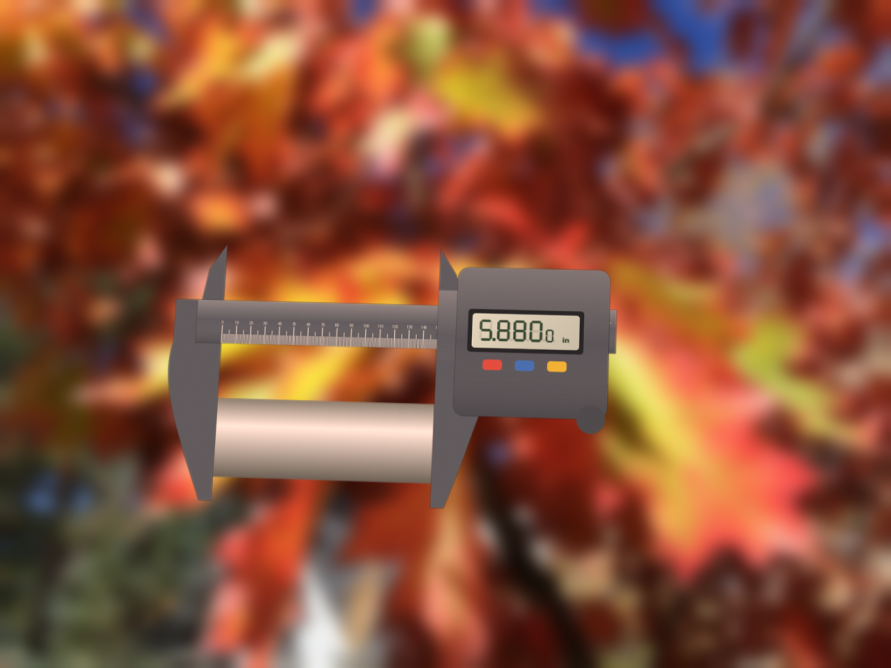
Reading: 5.8800 in
